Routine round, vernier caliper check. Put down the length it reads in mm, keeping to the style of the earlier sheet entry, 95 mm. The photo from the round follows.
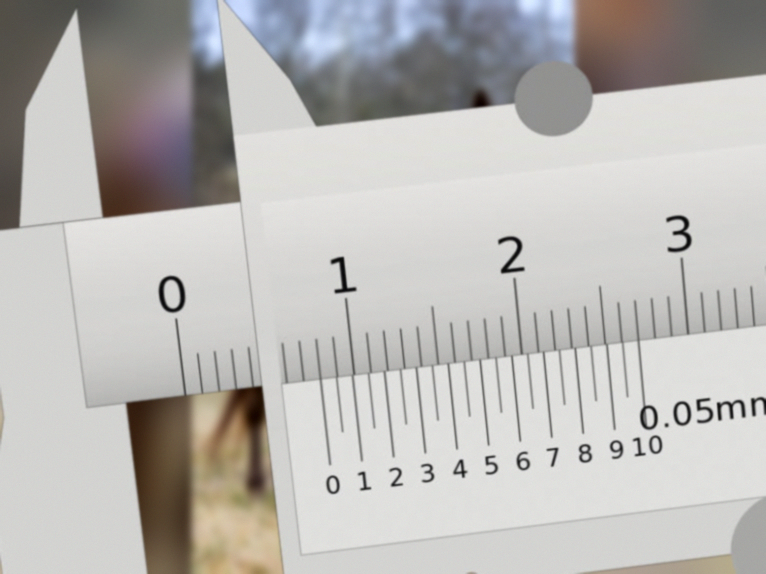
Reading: 8.0 mm
